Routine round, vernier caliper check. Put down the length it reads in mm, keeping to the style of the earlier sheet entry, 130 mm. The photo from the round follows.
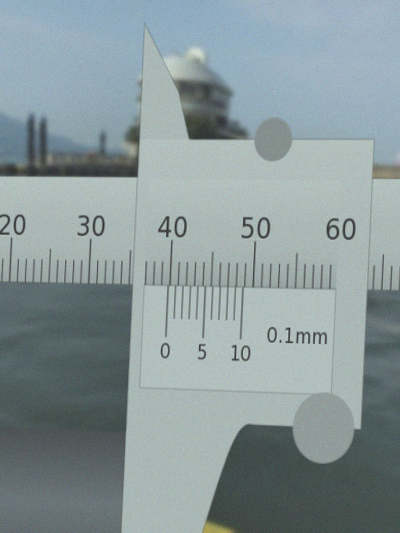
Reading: 39.8 mm
